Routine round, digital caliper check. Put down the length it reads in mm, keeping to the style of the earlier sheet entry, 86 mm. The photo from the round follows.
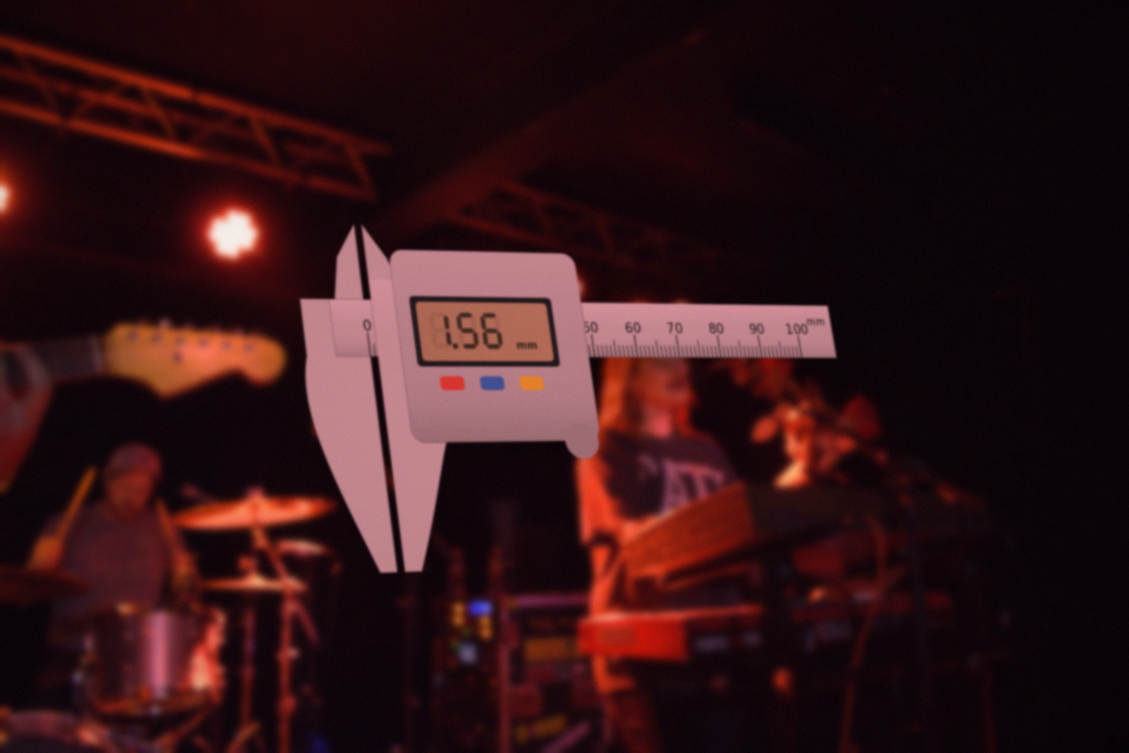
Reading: 1.56 mm
